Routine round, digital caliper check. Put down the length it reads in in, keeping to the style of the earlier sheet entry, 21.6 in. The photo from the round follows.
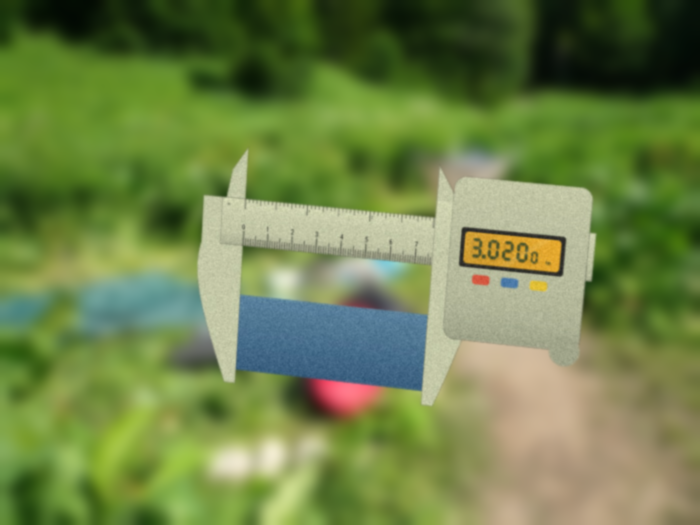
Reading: 3.0200 in
